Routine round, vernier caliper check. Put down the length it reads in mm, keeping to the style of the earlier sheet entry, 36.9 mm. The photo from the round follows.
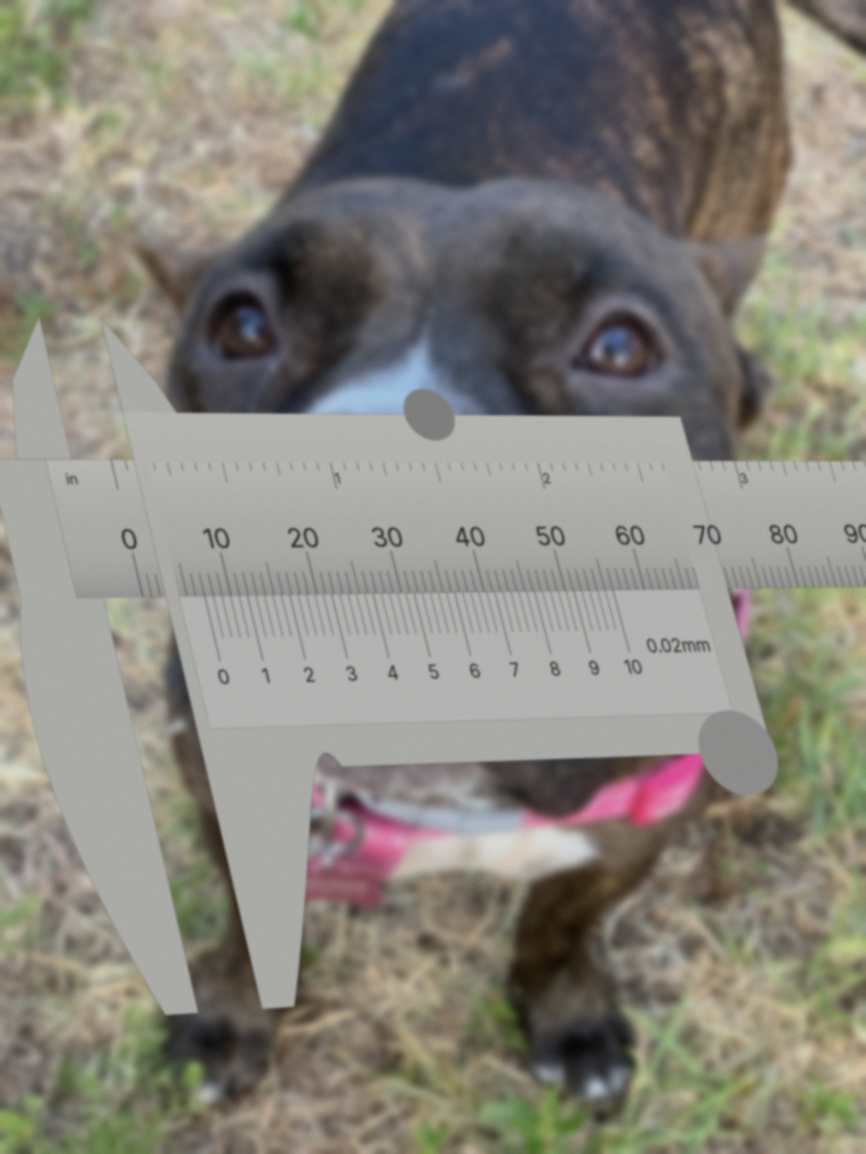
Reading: 7.0 mm
